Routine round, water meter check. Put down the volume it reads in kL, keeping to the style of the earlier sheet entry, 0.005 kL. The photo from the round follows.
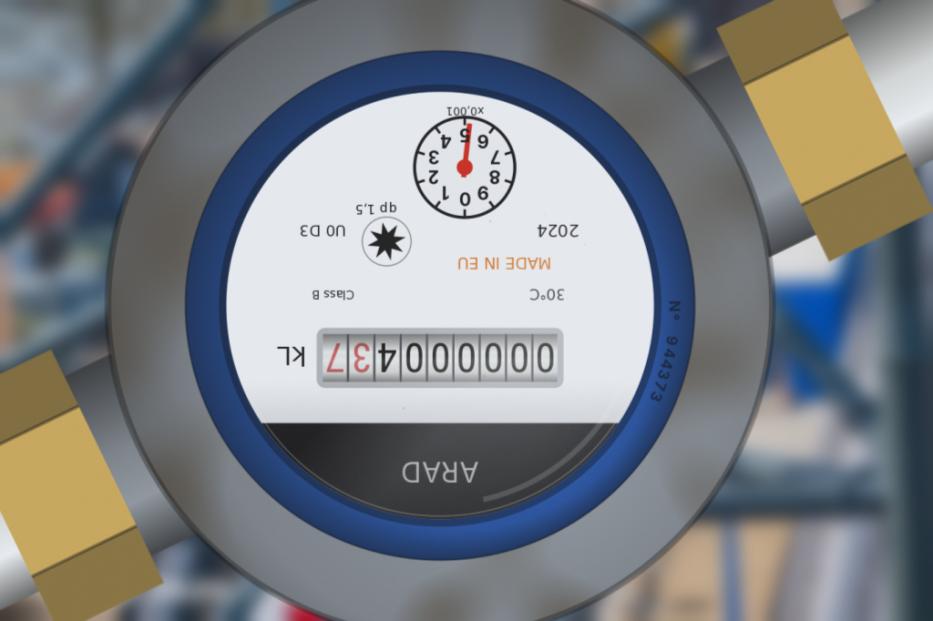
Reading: 4.375 kL
